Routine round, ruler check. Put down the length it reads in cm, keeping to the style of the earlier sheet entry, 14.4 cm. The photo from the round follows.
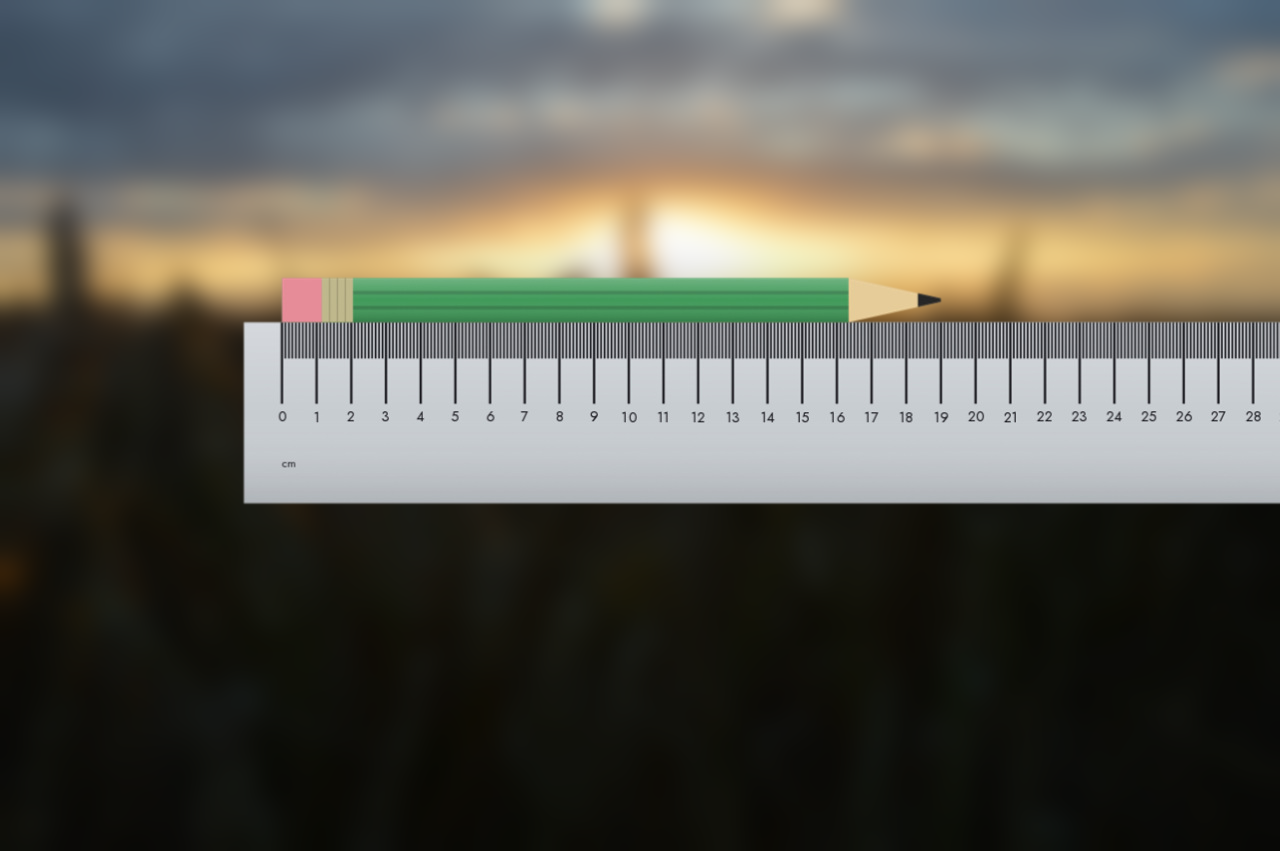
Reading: 19 cm
